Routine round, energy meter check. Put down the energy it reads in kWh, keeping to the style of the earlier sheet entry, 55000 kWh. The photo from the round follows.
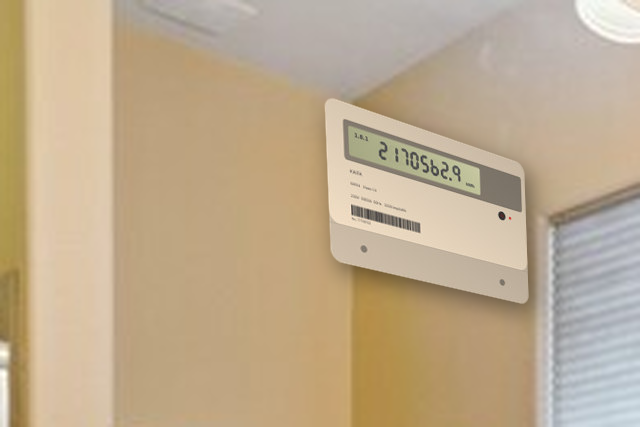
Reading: 2170562.9 kWh
